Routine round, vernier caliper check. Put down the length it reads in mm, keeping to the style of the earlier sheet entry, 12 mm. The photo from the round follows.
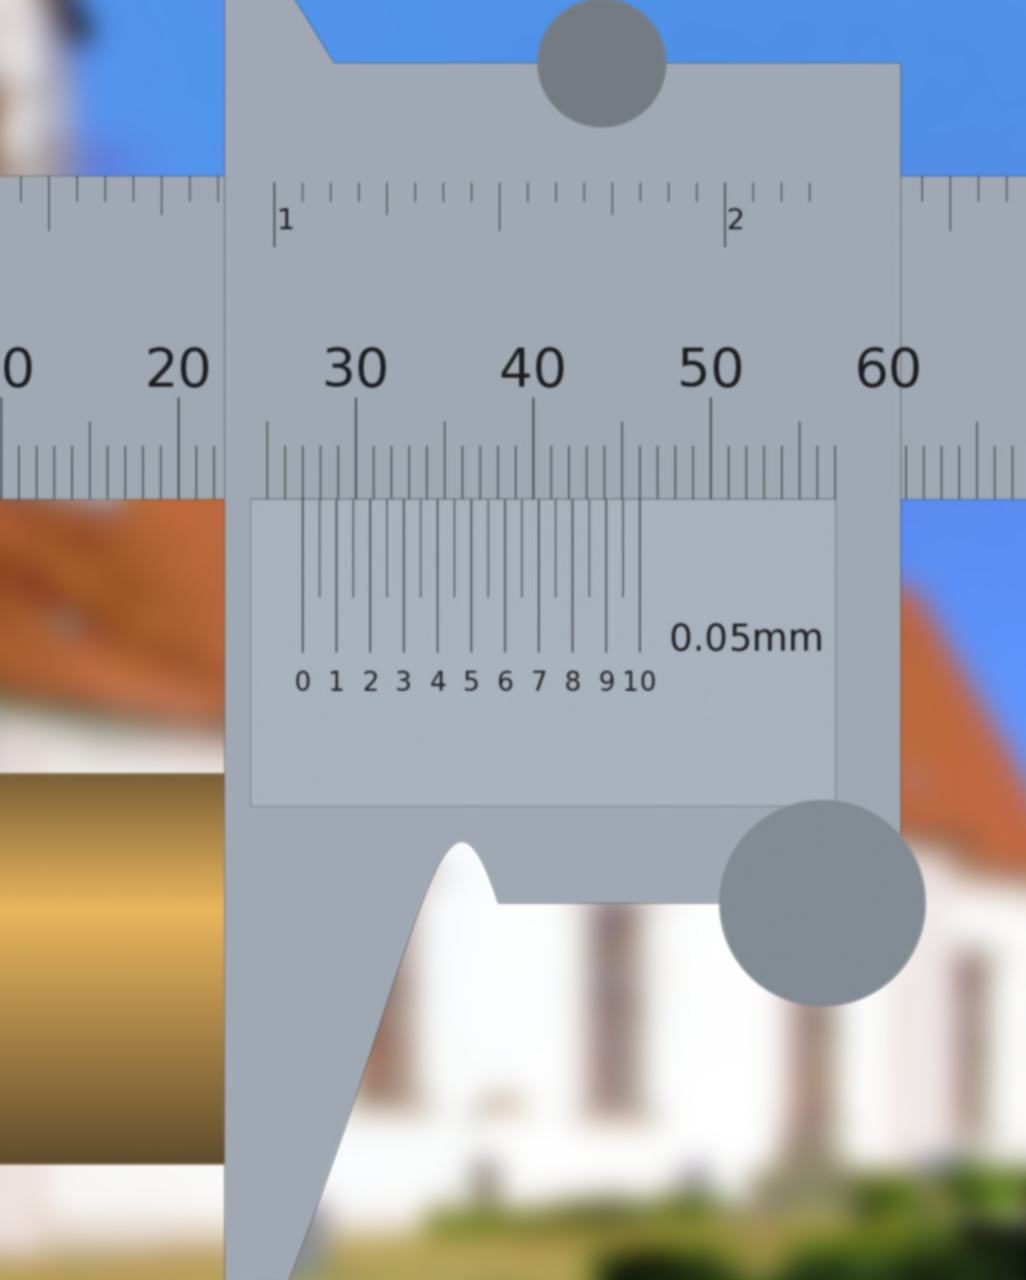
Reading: 27.0 mm
